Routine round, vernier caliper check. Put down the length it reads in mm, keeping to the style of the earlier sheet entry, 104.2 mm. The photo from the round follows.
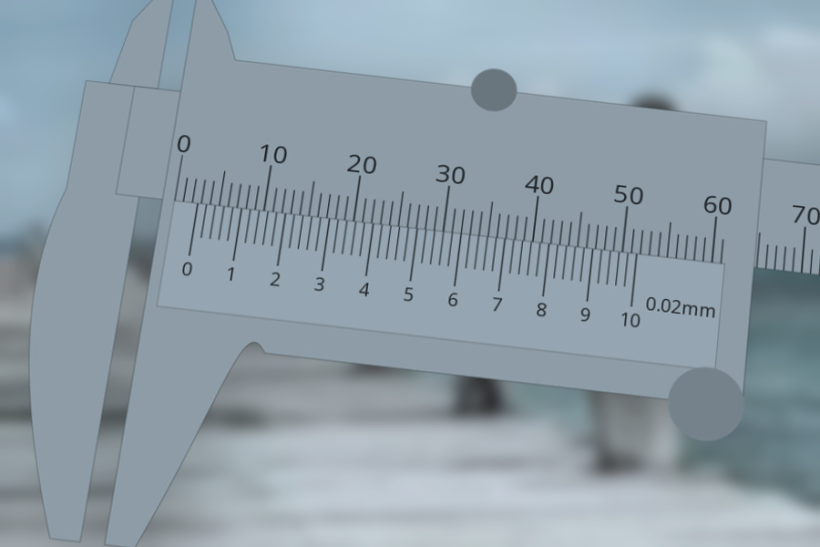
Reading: 2.6 mm
